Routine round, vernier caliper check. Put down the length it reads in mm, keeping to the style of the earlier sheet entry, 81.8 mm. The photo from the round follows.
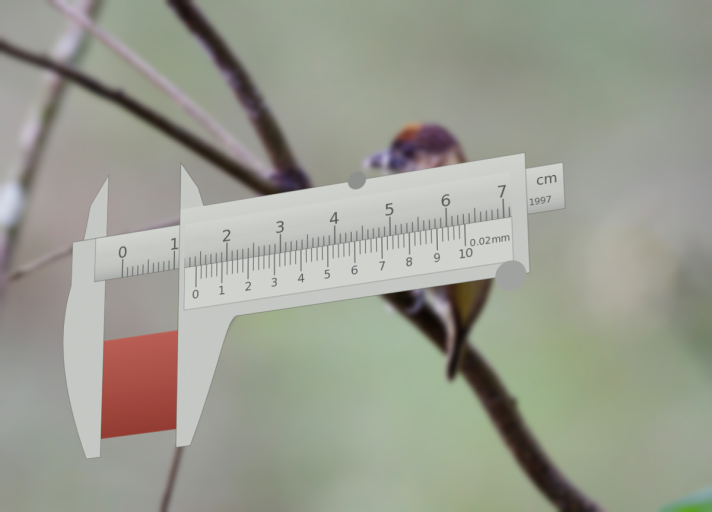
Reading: 14.2 mm
